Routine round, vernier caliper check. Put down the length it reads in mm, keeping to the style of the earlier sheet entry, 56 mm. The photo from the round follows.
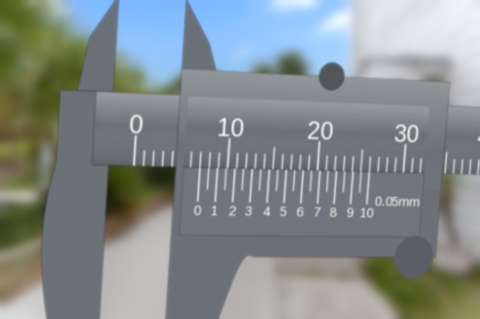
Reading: 7.0 mm
